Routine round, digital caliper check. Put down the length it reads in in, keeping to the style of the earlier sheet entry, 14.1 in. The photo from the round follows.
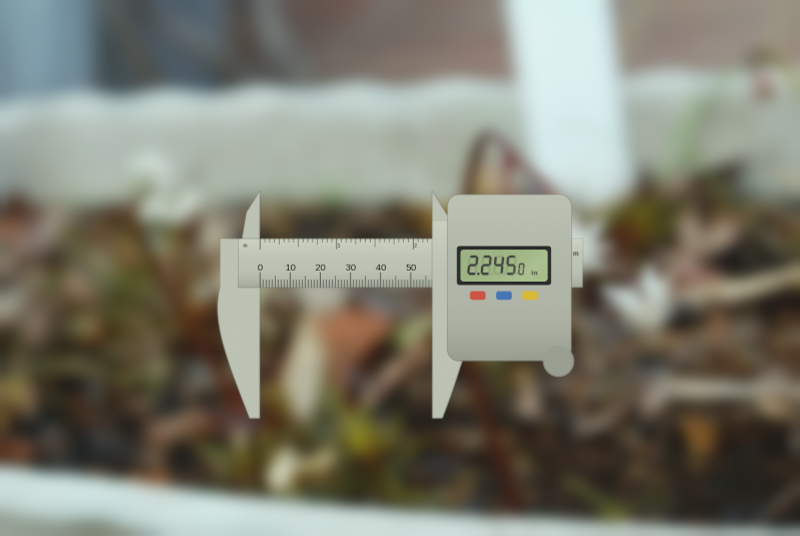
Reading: 2.2450 in
